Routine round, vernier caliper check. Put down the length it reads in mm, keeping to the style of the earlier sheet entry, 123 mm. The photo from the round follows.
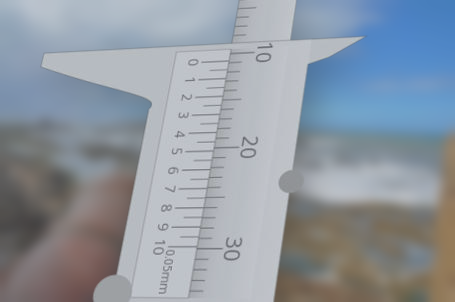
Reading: 10.8 mm
